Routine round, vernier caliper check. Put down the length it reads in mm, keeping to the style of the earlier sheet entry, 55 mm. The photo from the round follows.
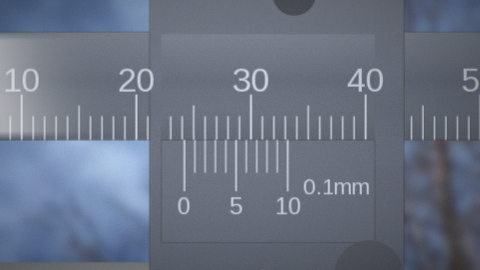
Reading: 24.2 mm
